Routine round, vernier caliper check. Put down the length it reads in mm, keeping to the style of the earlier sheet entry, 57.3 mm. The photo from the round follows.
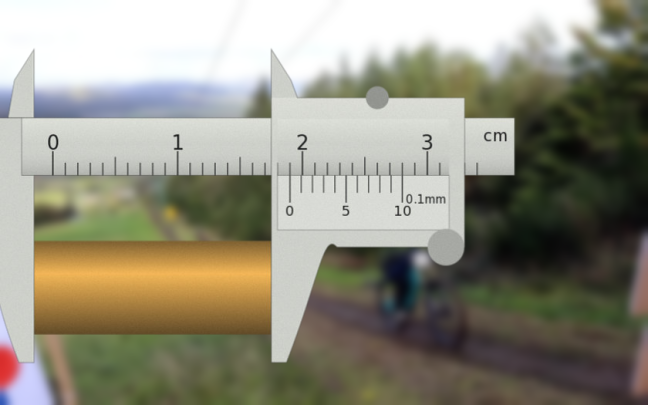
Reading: 19.0 mm
